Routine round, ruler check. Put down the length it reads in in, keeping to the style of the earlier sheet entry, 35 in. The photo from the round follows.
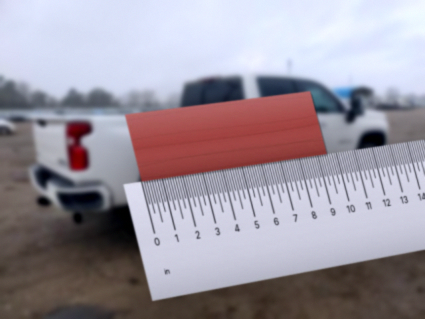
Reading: 9.5 in
